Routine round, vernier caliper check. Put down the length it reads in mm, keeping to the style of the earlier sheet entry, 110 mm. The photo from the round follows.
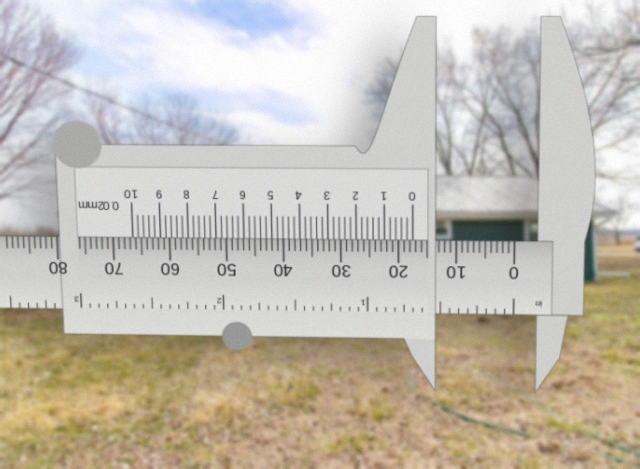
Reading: 17.5 mm
